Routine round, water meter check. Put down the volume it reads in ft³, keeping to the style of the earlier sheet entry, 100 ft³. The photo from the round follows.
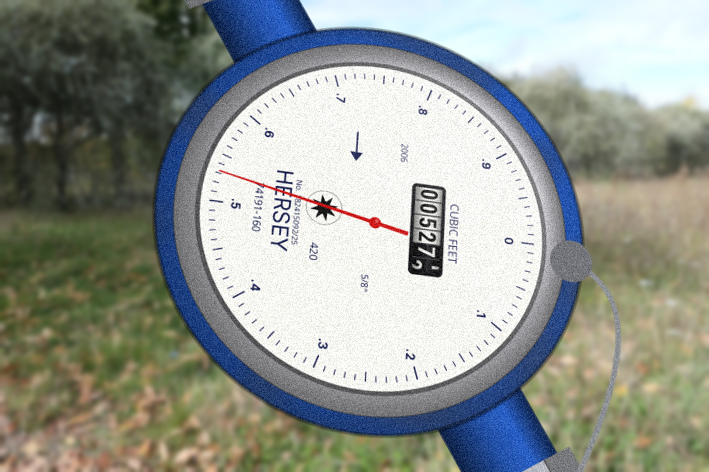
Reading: 5271.53 ft³
